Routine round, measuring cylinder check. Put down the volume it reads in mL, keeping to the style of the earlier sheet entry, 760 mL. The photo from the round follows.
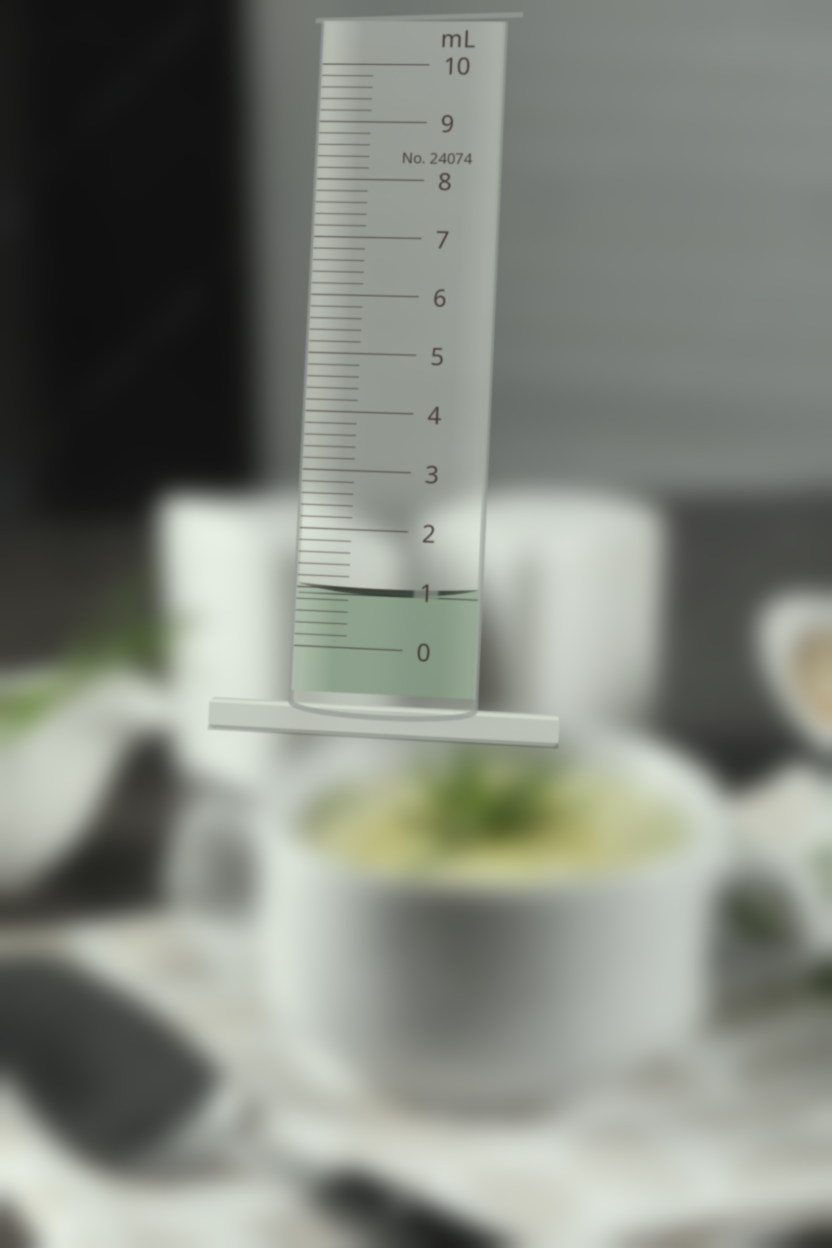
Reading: 0.9 mL
